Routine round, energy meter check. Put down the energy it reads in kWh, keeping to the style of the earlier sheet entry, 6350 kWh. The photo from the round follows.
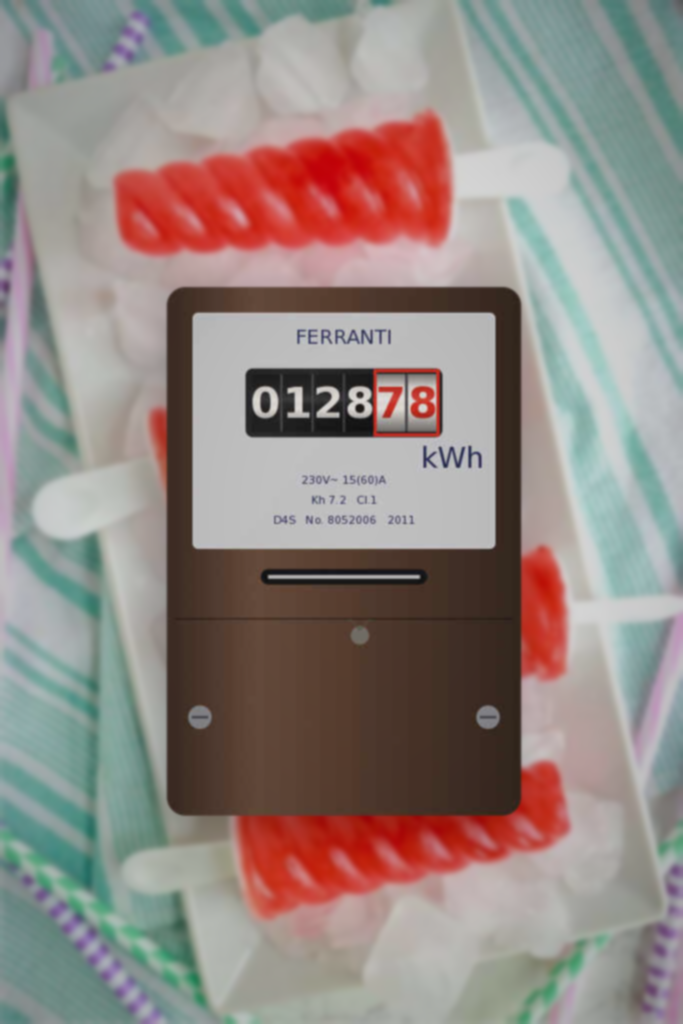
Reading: 128.78 kWh
